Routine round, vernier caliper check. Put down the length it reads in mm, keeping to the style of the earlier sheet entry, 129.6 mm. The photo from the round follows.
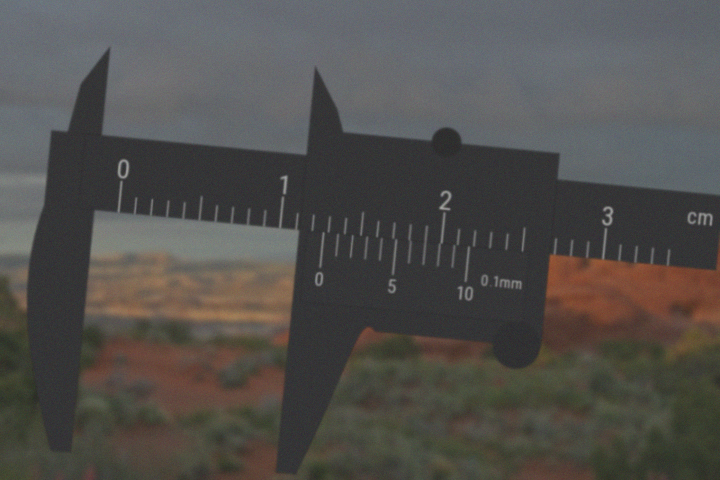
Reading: 12.7 mm
